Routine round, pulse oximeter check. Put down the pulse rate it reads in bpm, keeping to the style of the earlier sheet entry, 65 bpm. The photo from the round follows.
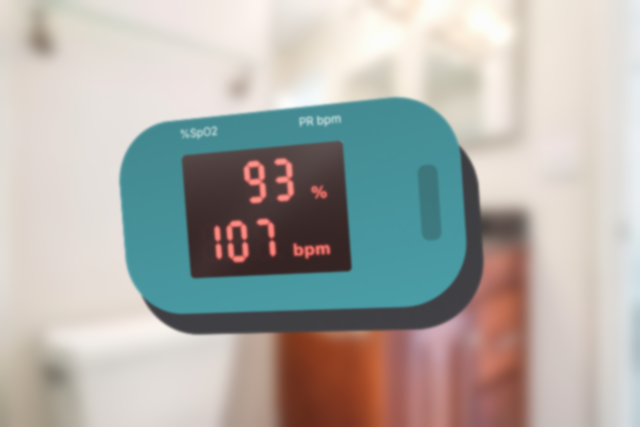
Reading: 107 bpm
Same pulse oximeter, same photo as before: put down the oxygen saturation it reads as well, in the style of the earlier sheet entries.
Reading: 93 %
